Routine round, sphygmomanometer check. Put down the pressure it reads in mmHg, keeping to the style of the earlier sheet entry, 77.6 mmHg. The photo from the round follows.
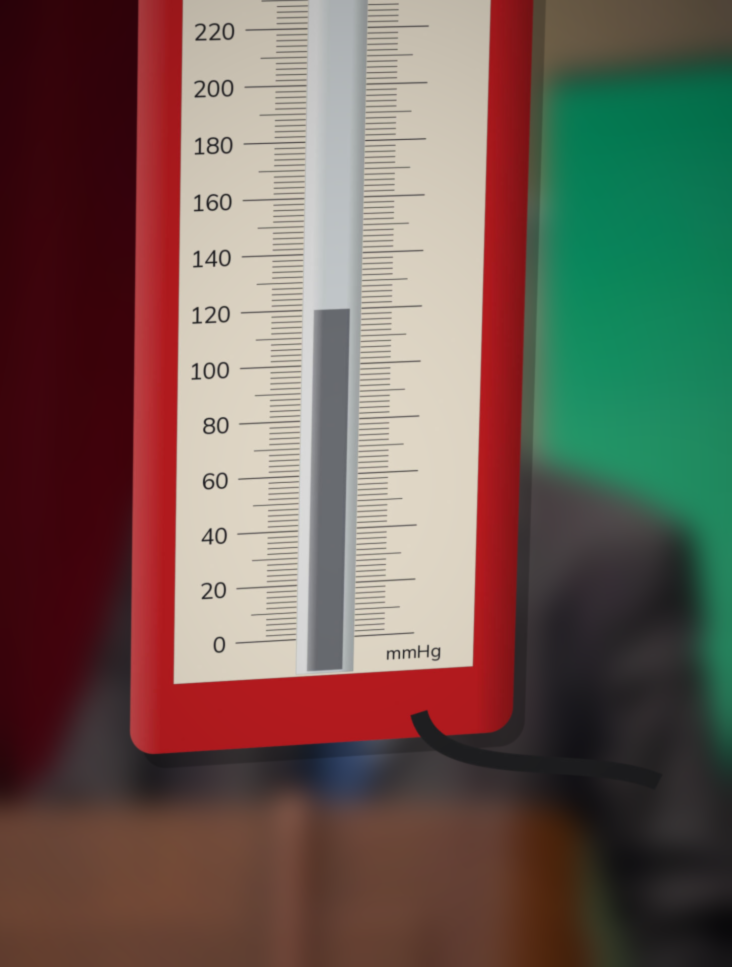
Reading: 120 mmHg
